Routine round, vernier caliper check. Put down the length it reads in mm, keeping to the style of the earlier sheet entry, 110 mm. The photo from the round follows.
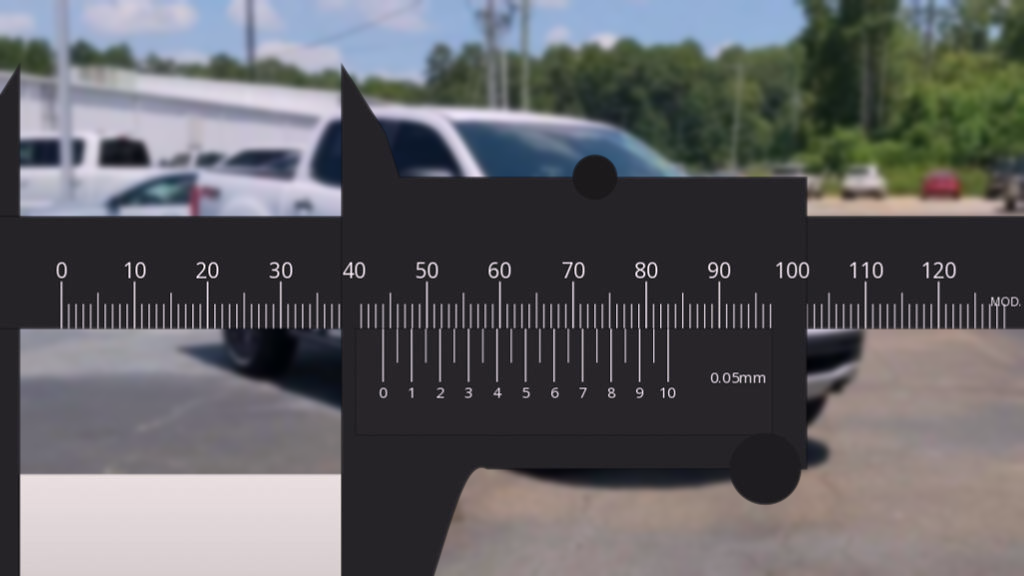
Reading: 44.0 mm
